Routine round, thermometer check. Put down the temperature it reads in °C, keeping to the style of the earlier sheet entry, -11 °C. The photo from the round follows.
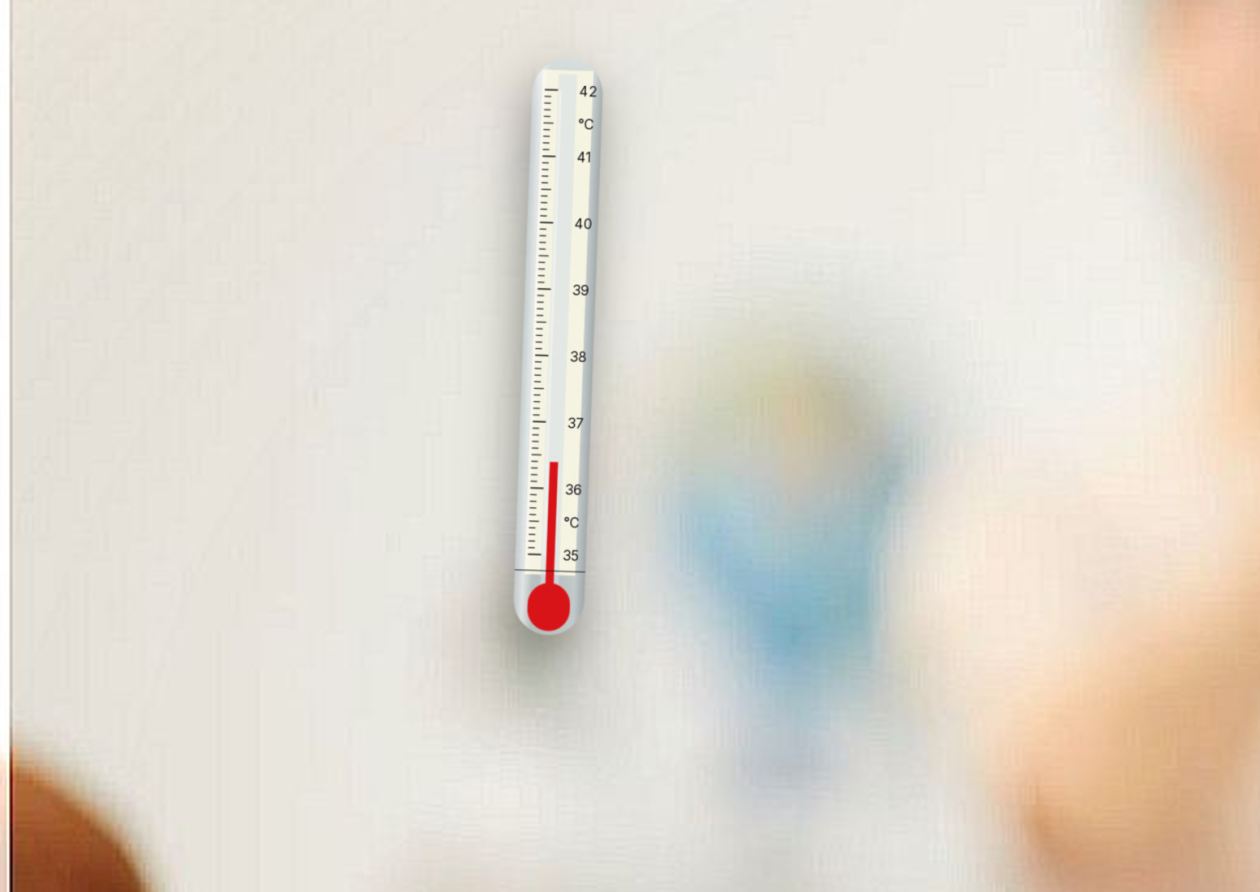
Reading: 36.4 °C
